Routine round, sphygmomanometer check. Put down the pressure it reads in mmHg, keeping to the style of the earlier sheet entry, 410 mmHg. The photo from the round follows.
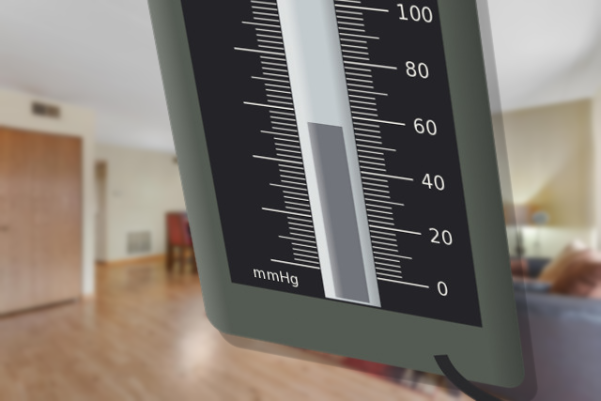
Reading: 56 mmHg
